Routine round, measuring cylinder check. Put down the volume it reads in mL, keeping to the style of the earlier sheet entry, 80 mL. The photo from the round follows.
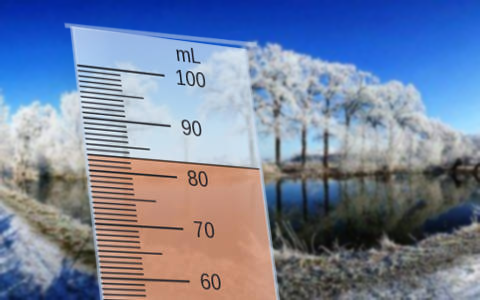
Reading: 83 mL
